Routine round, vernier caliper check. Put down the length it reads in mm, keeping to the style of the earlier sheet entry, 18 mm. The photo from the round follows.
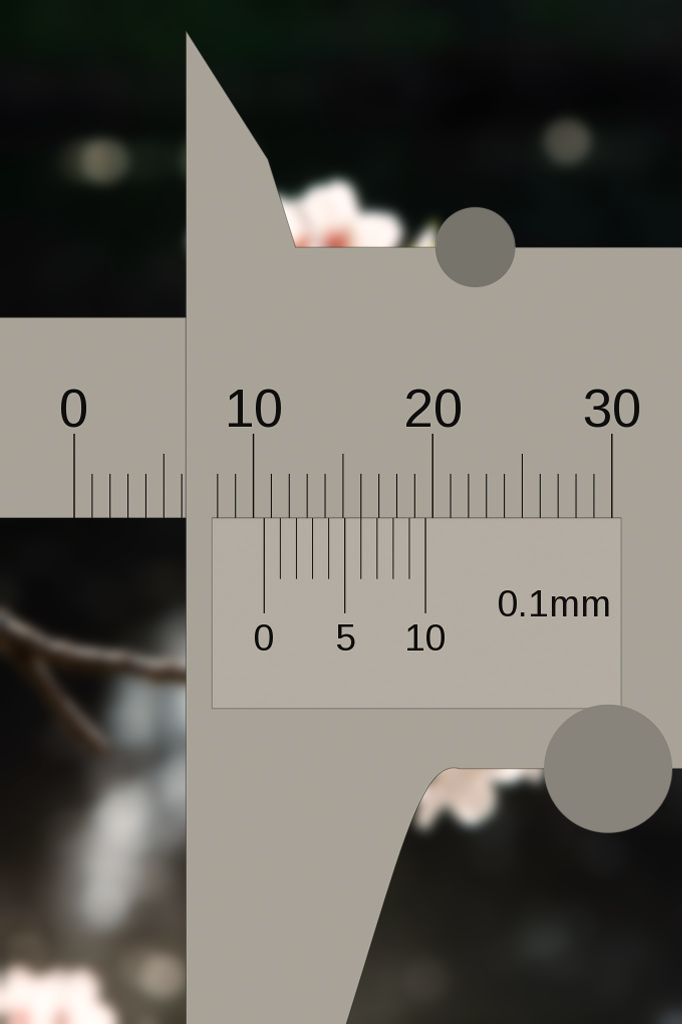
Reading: 10.6 mm
